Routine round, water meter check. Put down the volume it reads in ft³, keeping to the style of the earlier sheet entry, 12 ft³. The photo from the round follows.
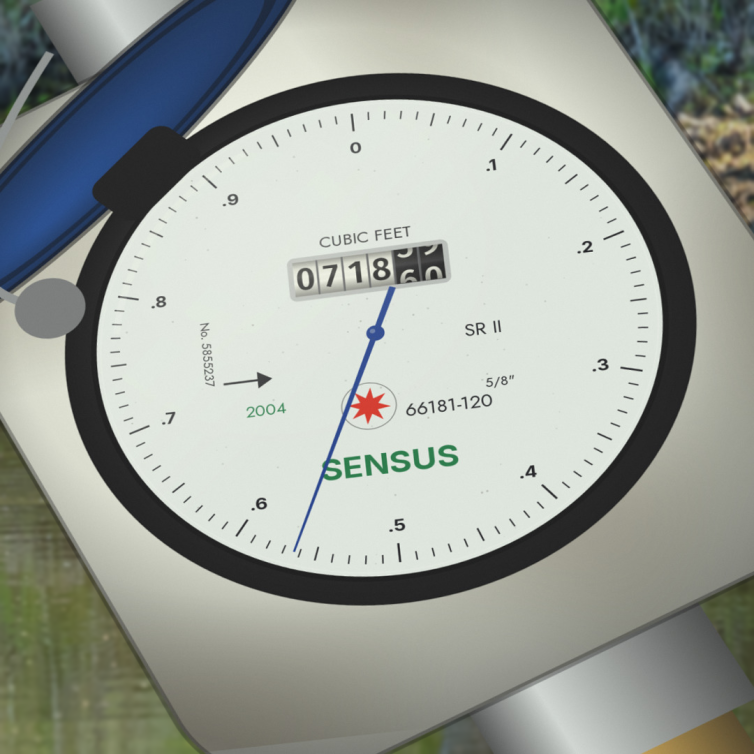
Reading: 71859.56 ft³
